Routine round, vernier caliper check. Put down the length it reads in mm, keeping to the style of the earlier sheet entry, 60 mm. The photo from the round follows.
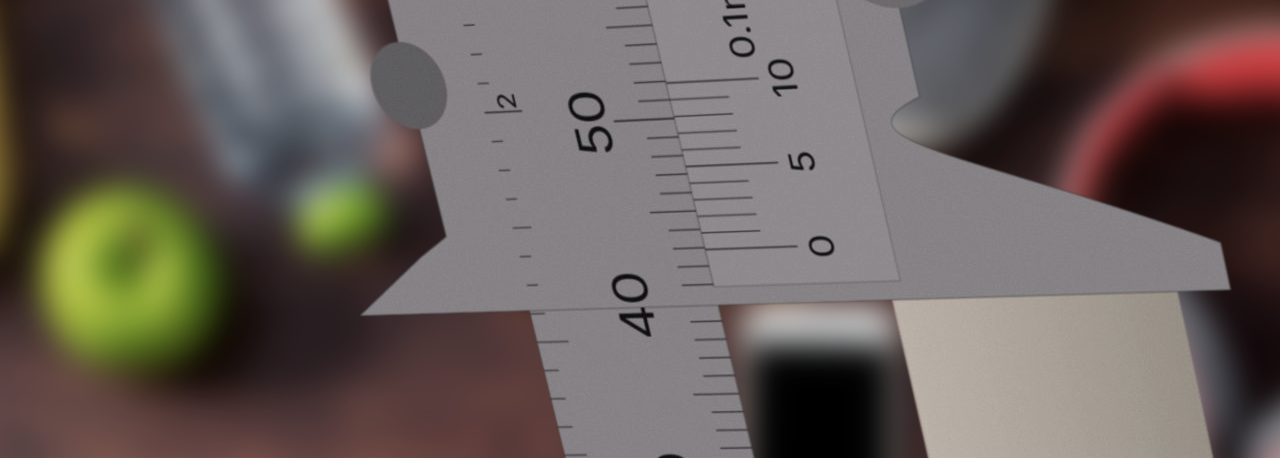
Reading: 42.9 mm
